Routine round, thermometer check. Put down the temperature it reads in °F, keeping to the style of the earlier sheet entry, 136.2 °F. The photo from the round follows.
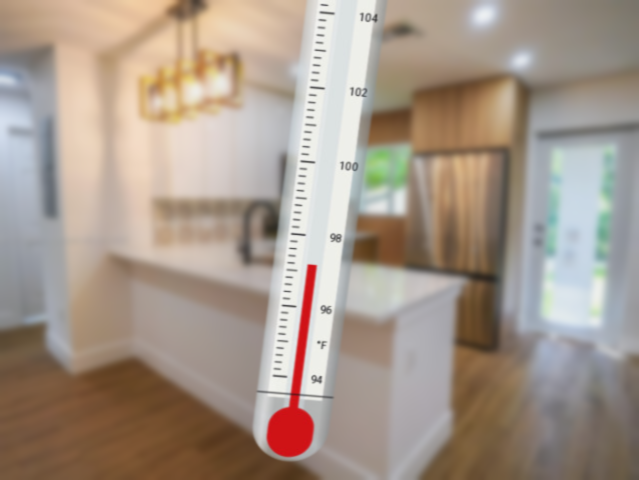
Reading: 97.2 °F
